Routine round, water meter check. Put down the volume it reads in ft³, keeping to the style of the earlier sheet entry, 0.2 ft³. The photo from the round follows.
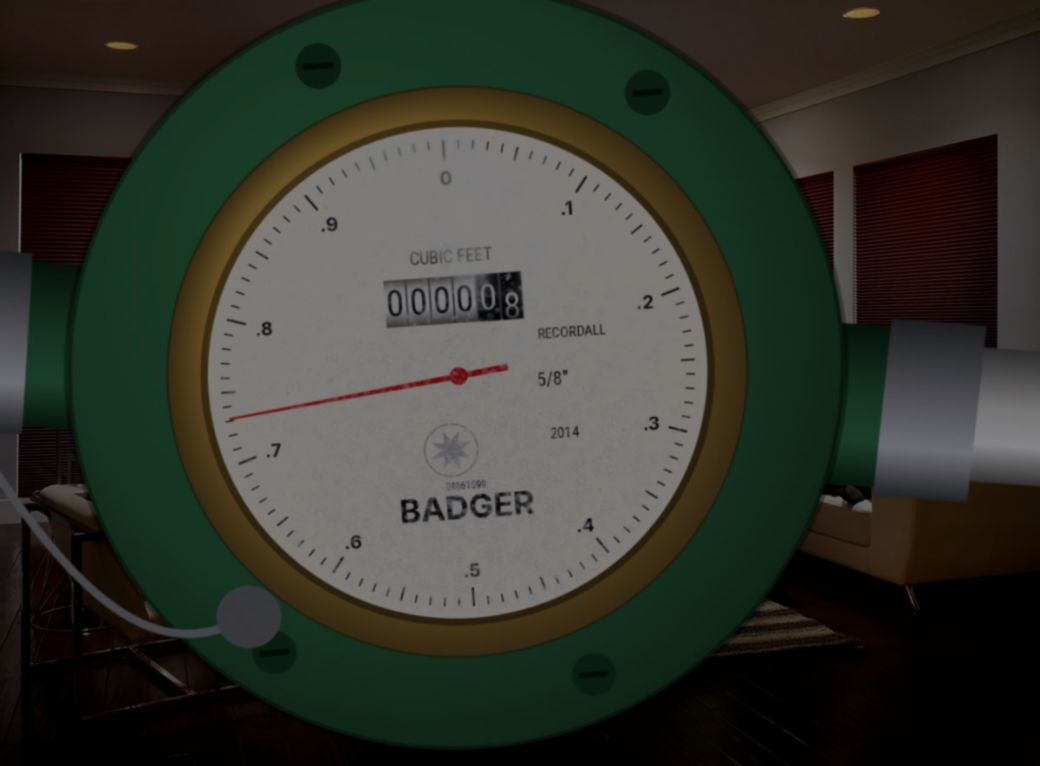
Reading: 7.73 ft³
